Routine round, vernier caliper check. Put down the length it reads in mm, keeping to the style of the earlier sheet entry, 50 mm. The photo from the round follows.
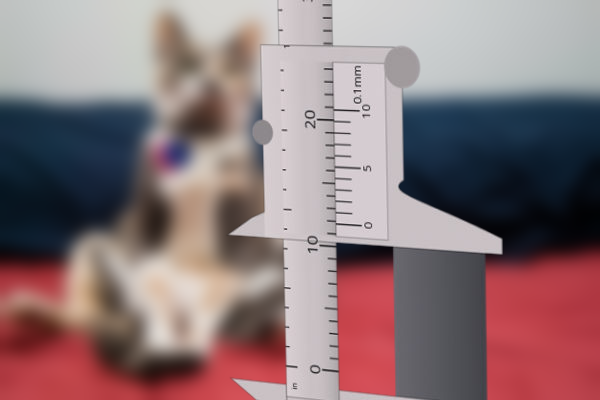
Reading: 11.8 mm
